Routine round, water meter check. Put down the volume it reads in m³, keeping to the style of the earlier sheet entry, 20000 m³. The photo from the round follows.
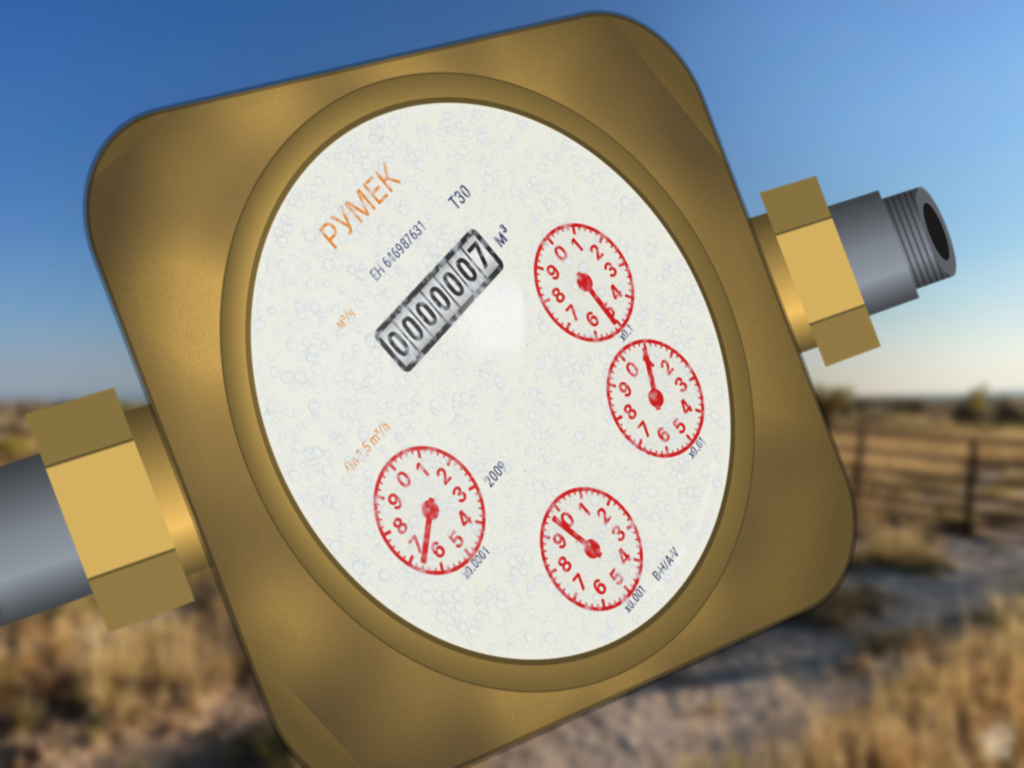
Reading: 7.5096 m³
